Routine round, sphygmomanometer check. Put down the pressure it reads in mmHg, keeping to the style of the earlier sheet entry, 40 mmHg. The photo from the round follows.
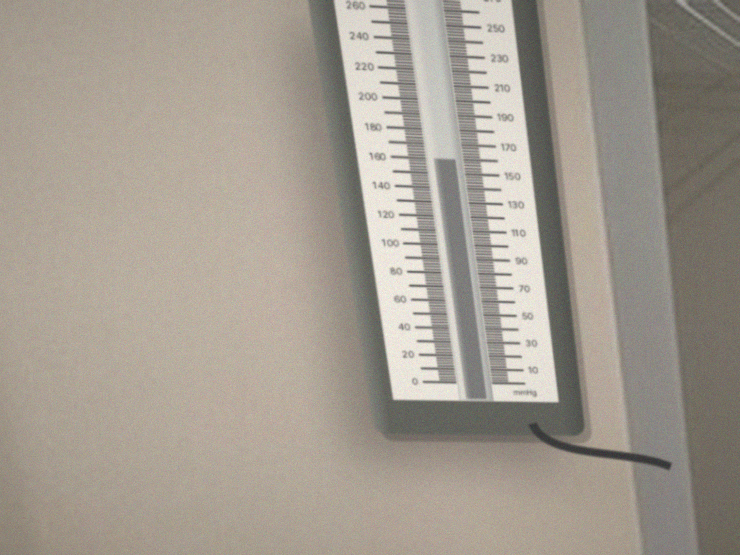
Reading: 160 mmHg
